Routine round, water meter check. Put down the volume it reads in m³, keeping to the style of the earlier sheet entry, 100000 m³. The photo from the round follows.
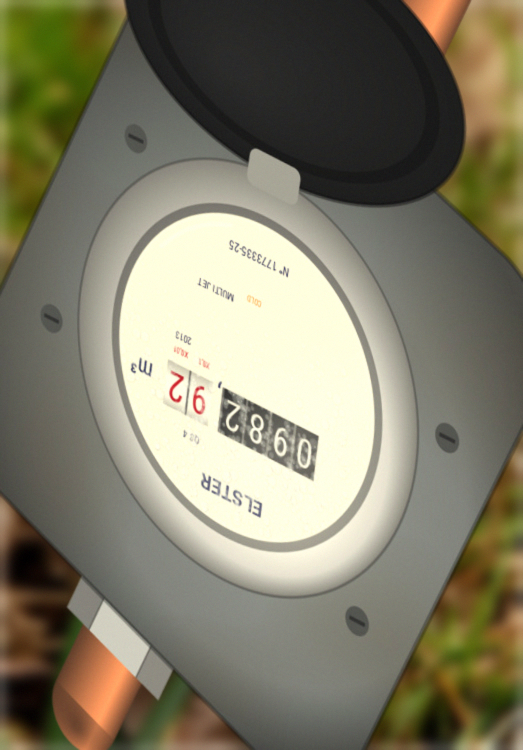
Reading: 982.92 m³
